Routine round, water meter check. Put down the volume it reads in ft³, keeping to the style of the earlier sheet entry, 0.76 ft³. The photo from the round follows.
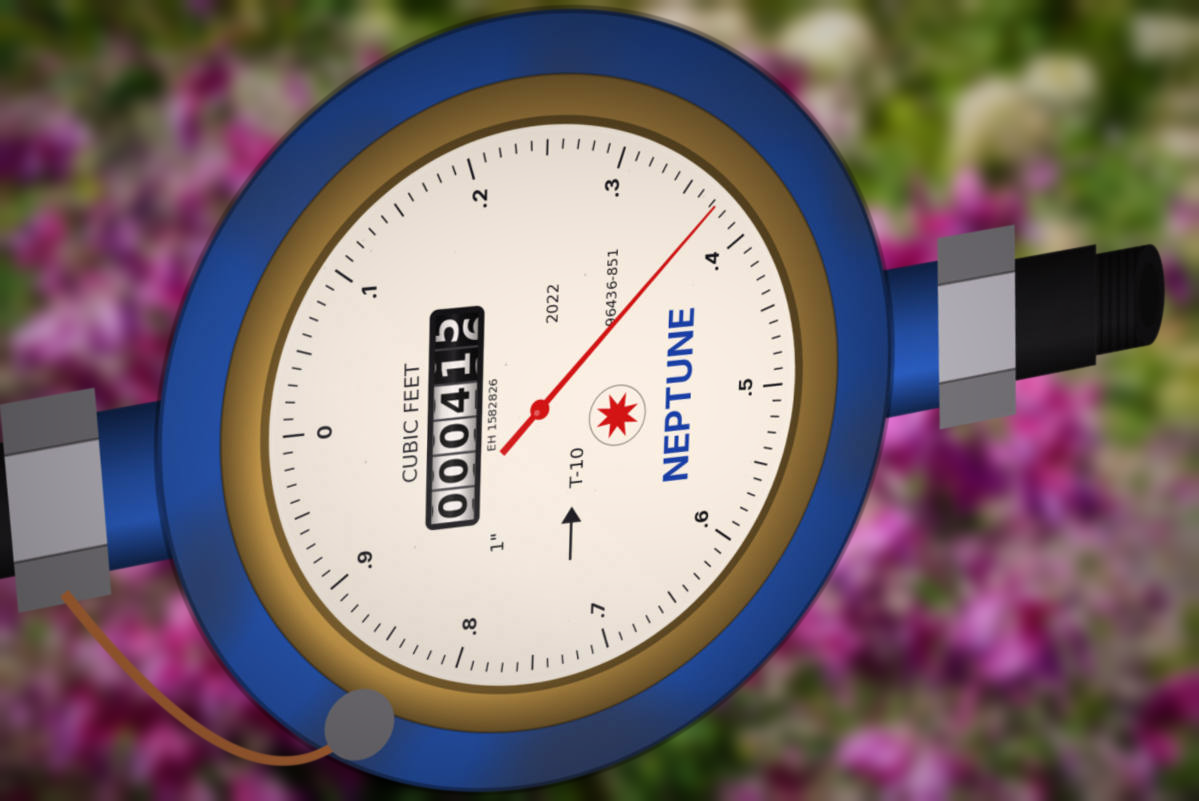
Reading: 415.37 ft³
